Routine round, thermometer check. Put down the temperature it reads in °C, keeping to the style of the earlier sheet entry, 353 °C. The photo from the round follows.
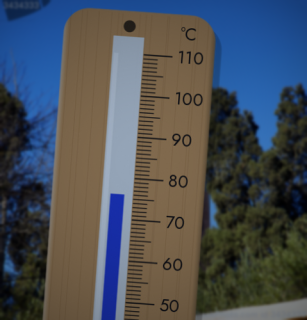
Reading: 76 °C
